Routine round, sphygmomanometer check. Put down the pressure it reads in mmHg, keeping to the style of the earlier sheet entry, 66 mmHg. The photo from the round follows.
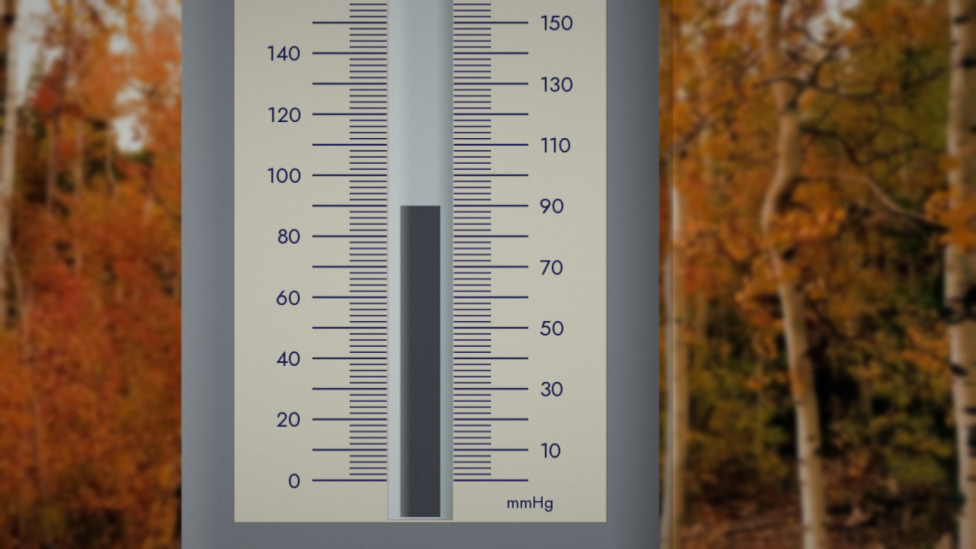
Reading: 90 mmHg
